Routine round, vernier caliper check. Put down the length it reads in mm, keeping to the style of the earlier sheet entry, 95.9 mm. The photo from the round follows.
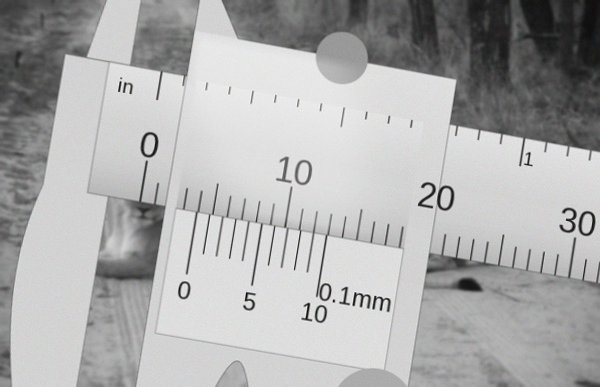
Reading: 3.9 mm
